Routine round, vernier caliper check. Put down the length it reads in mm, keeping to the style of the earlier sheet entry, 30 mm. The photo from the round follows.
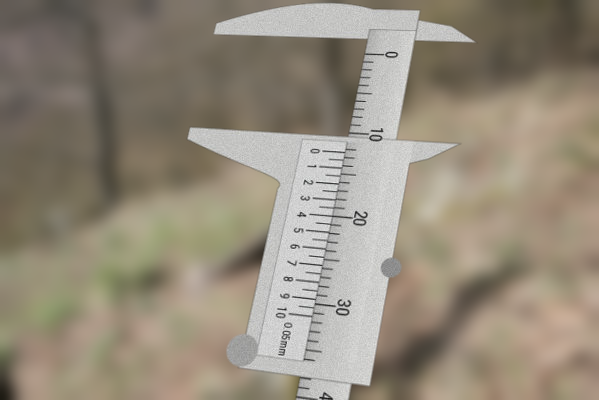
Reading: 12.4 mm
